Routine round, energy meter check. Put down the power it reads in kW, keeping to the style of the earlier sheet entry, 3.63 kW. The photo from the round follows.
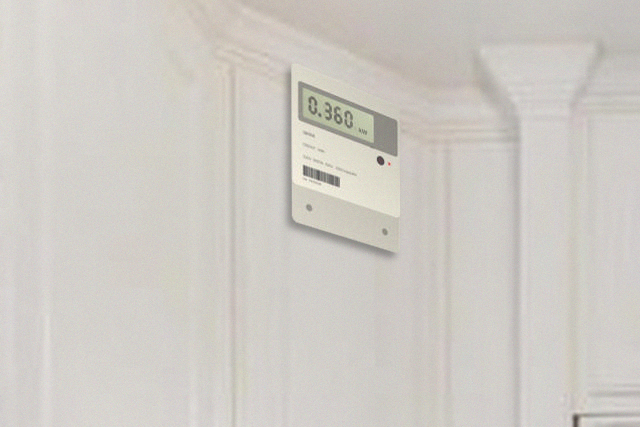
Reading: 0.360 kW
